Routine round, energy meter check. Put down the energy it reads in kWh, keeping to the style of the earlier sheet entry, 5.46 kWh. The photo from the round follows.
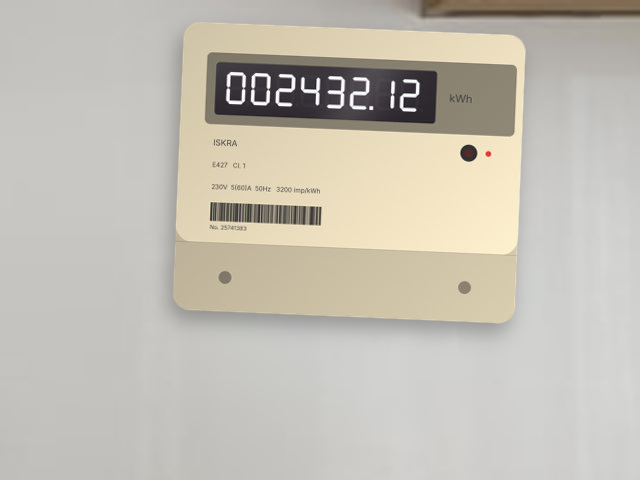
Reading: 2432.12 kWh
